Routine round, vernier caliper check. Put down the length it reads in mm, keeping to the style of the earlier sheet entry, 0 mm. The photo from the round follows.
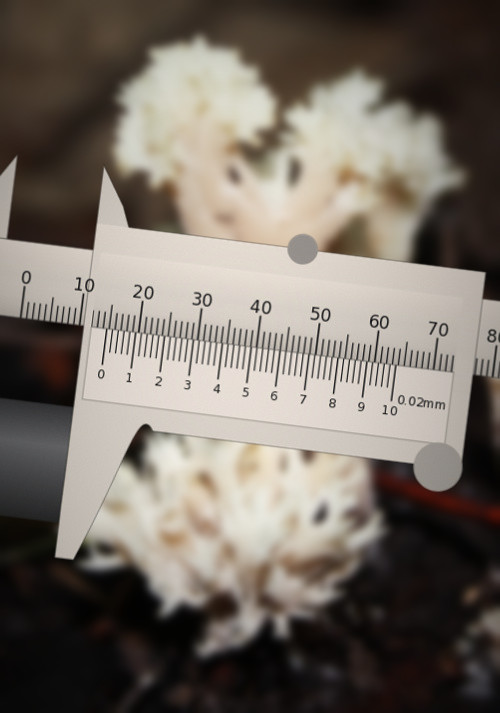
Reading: 14.6 mm
